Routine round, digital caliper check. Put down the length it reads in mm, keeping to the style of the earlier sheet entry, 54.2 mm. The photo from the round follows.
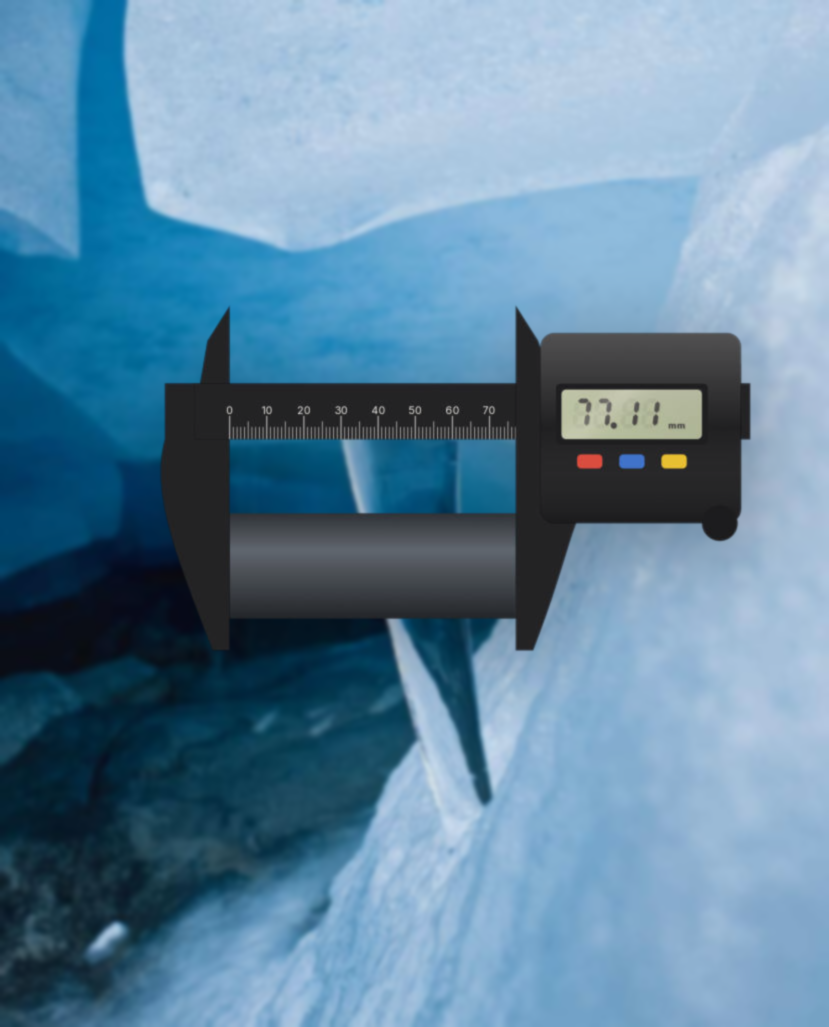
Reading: 77.11 mm
